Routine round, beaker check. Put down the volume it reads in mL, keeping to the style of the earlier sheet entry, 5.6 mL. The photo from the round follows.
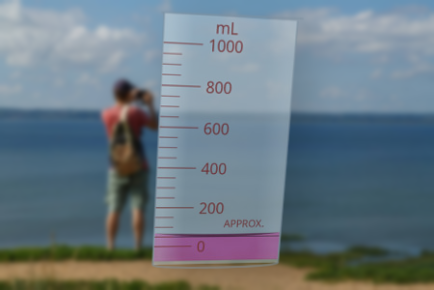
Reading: 50 mL
